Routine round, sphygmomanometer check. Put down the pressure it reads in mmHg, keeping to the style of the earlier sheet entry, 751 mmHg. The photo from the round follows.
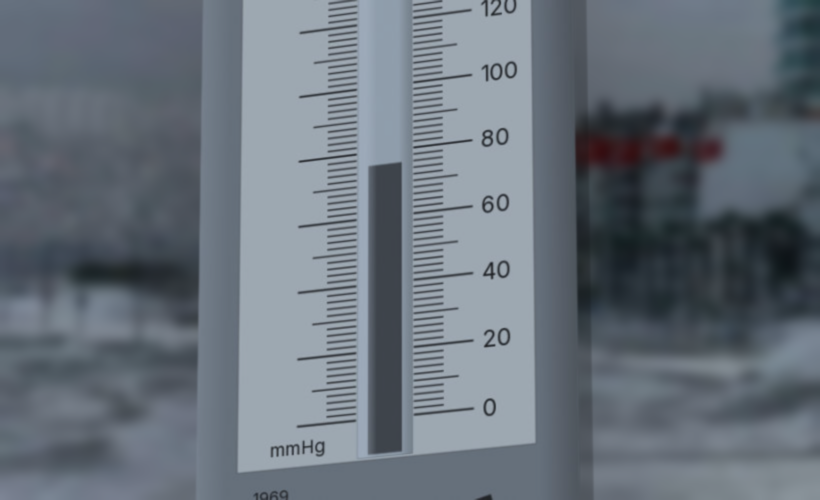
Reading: 76 mmHg
